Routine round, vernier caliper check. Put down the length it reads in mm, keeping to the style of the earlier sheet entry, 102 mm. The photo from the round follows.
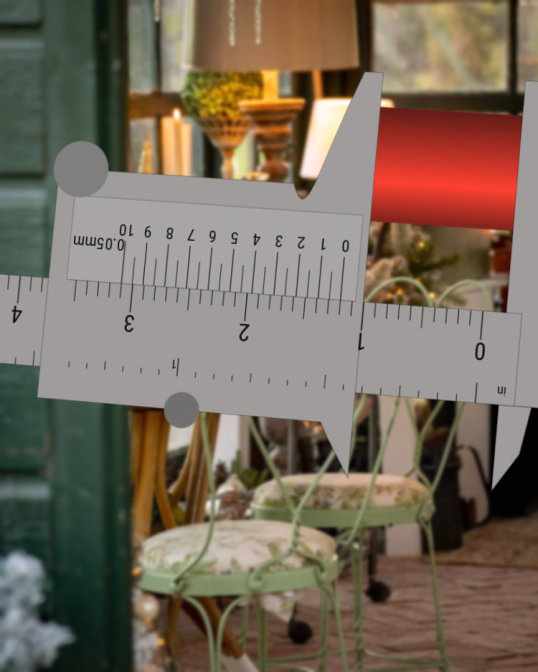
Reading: 12.0 mm
